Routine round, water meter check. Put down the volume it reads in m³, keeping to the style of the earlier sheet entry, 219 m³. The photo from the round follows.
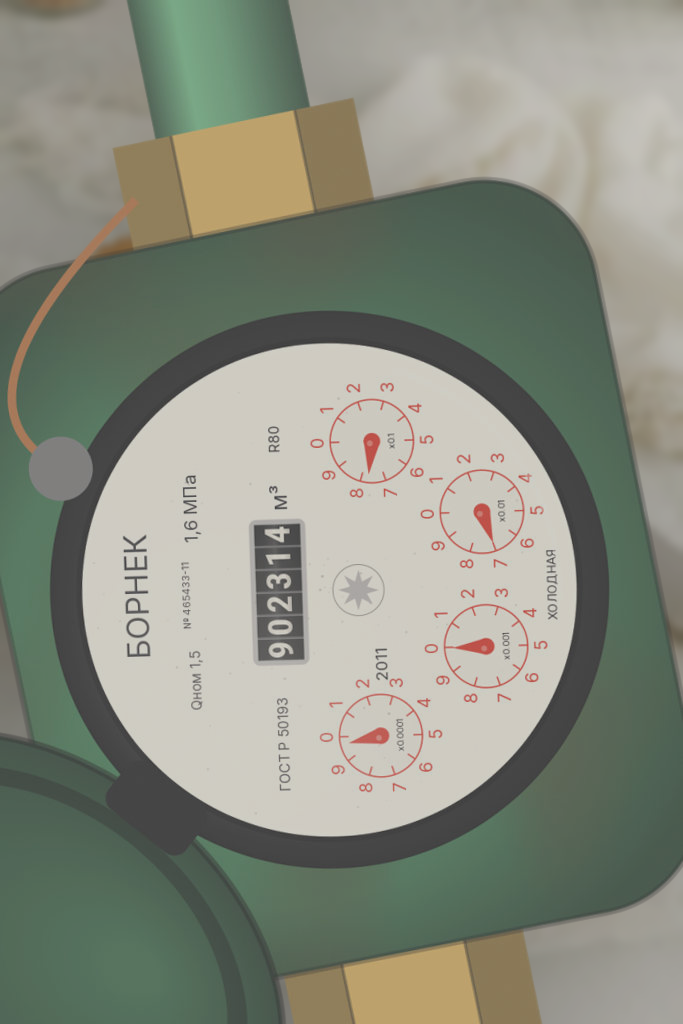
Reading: 902314.7699 m³
